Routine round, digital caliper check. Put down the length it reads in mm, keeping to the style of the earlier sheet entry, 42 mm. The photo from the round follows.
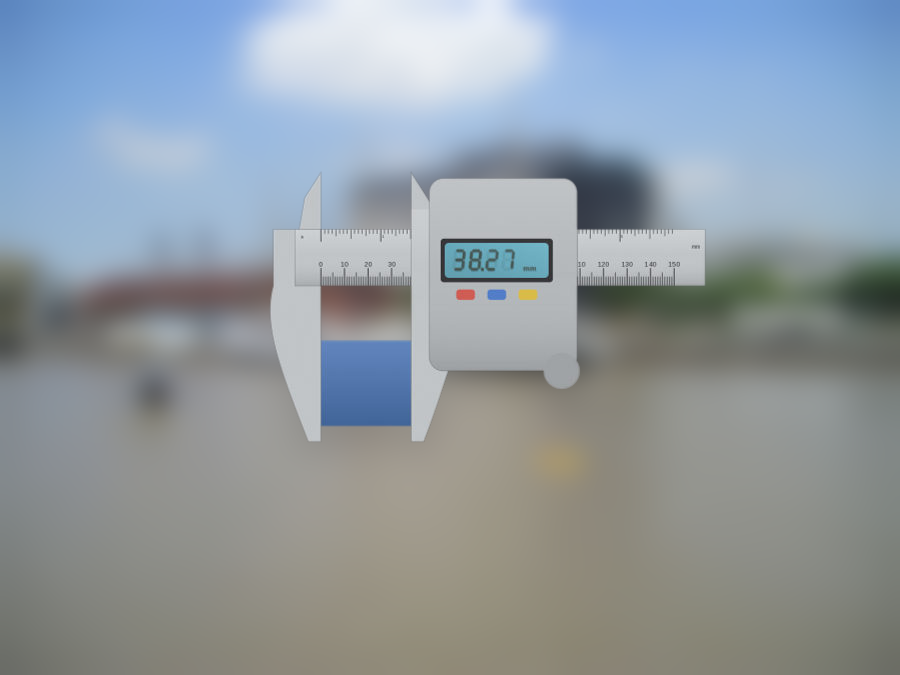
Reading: 38.27 mm
